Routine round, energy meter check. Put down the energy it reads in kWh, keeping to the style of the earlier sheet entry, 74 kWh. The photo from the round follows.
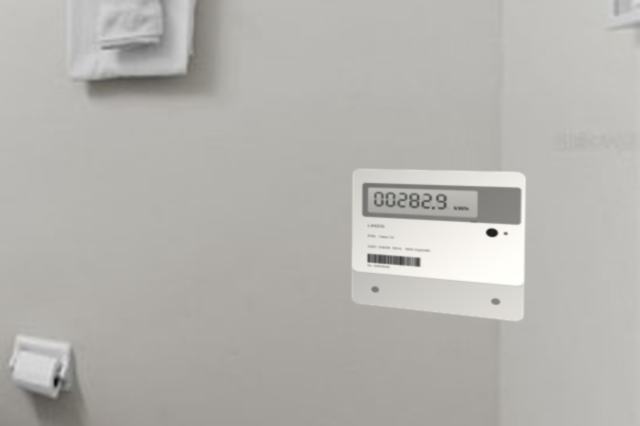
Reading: 282.9 kWh
